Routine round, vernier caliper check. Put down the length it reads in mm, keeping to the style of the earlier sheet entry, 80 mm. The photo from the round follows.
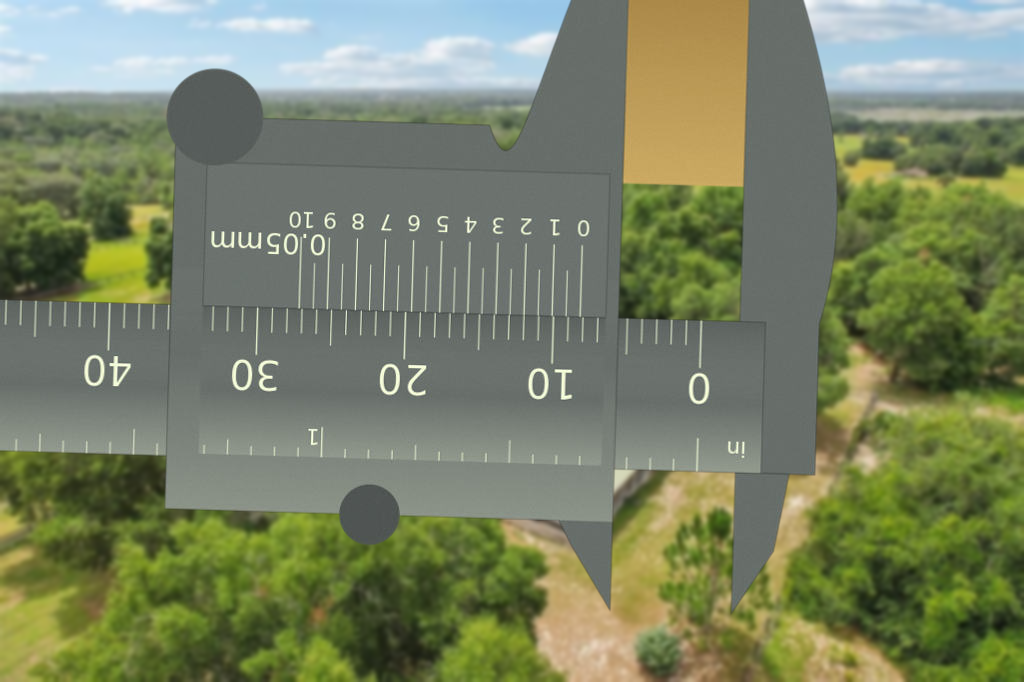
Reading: 8.2 mm
